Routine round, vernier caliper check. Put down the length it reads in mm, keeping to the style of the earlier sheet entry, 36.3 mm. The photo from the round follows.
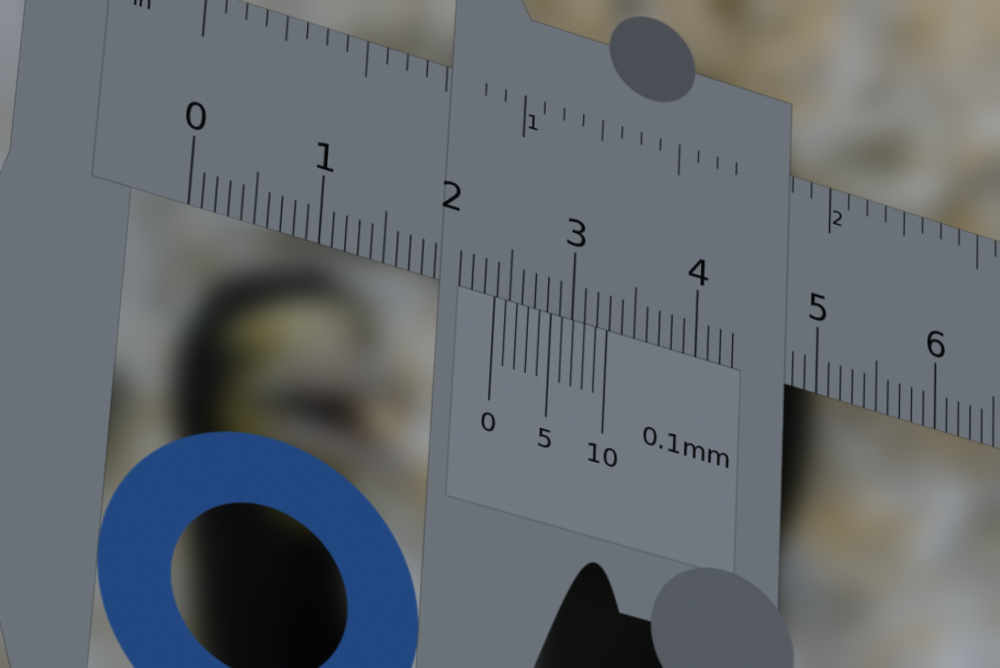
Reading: 23.8 mm
